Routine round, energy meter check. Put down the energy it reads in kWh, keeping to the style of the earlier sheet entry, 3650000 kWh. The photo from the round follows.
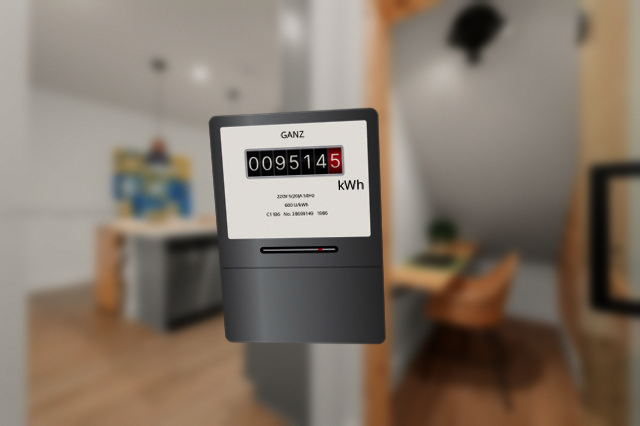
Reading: 9514.5 kWh
